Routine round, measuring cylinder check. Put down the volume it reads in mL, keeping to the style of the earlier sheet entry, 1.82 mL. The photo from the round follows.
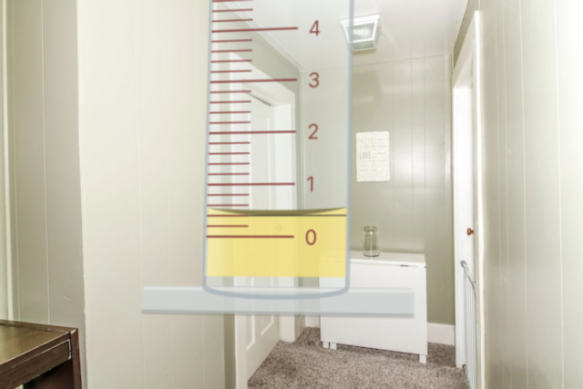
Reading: 0.4 mL
